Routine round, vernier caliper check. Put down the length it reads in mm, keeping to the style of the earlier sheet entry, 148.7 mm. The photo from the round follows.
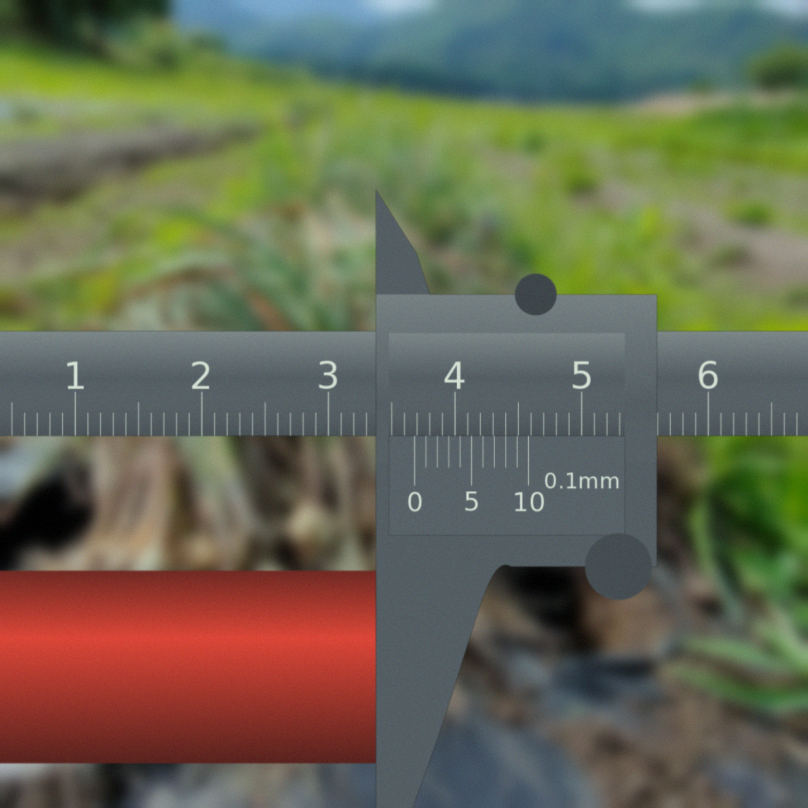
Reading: 36.8 mm
